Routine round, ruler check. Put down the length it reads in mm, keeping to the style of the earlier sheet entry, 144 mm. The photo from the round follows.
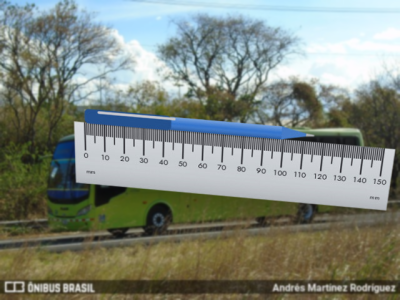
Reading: 115 mm
